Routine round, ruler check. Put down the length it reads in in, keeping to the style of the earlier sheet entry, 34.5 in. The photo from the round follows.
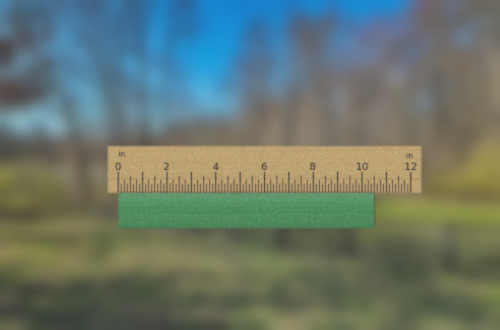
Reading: 10.5 in
